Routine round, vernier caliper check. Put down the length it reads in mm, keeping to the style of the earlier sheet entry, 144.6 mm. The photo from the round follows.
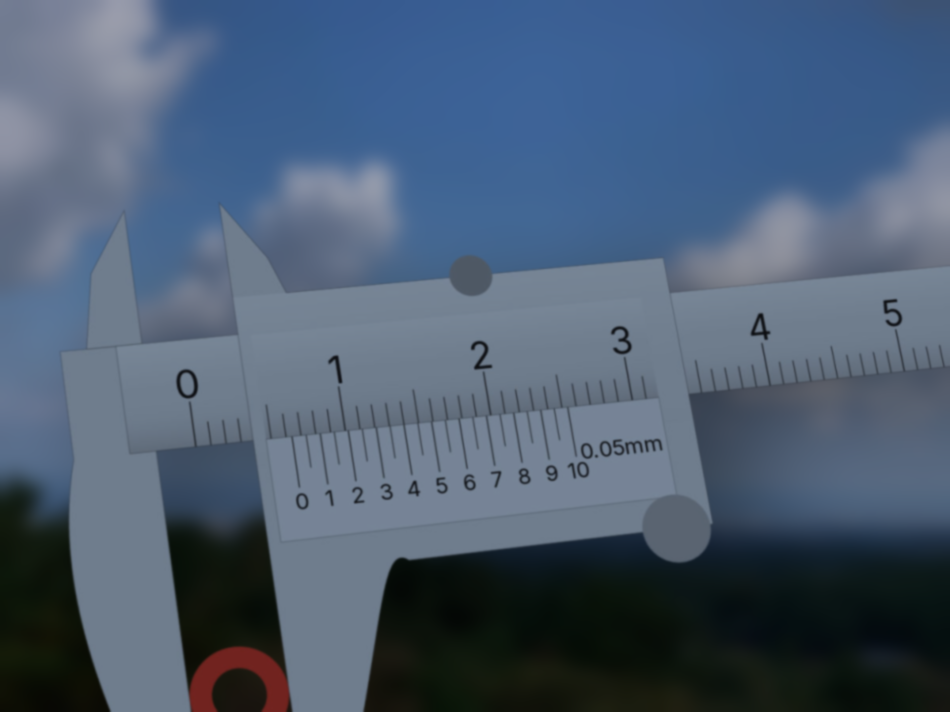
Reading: 6.4 mm
